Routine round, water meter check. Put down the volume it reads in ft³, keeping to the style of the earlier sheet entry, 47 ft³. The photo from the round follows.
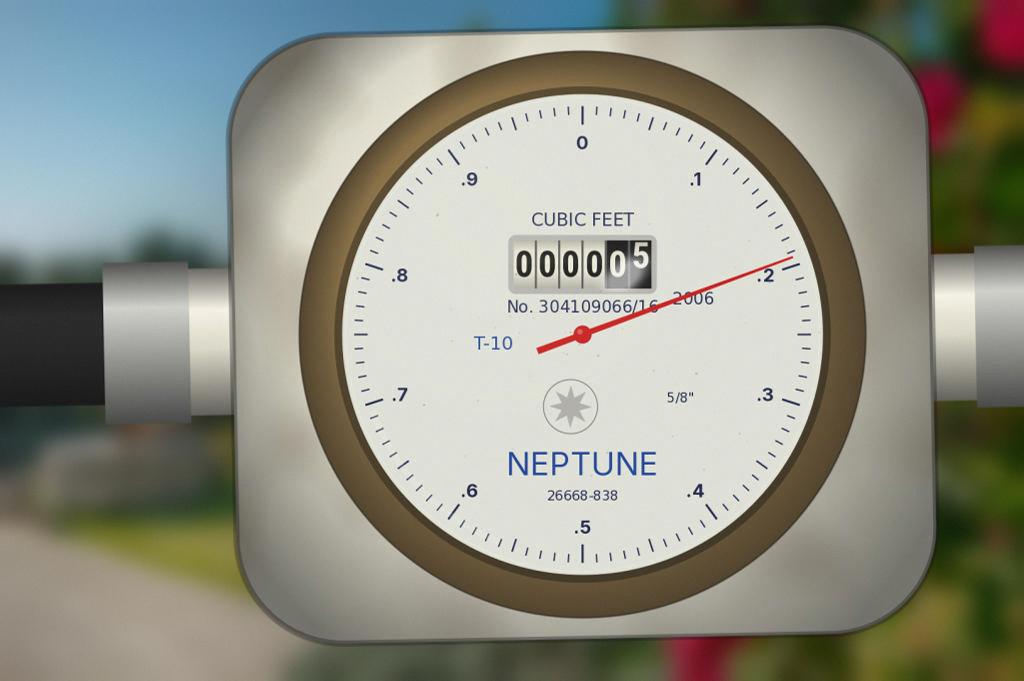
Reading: 5.19 ft³
